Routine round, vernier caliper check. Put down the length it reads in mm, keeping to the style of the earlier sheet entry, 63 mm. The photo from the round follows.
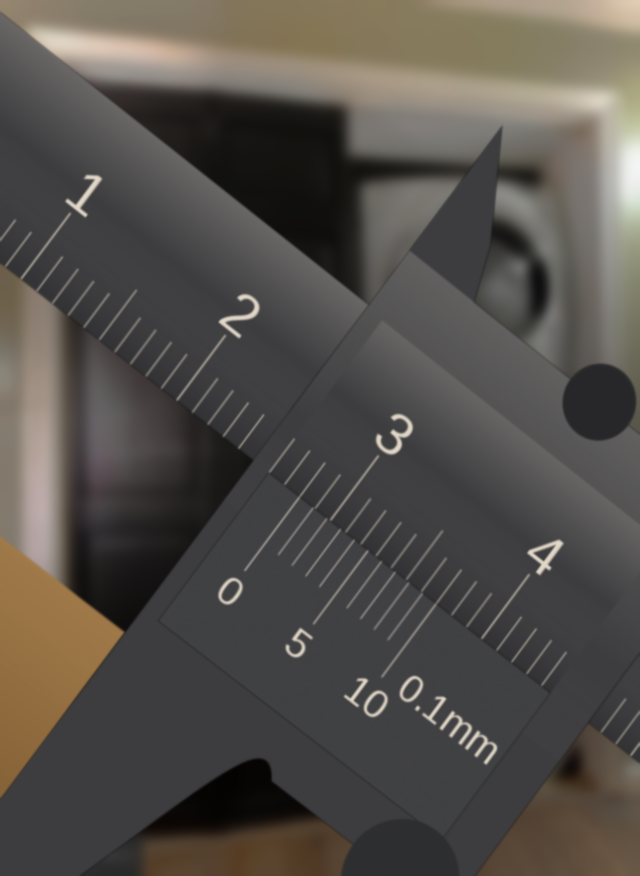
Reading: 28.0 mm
